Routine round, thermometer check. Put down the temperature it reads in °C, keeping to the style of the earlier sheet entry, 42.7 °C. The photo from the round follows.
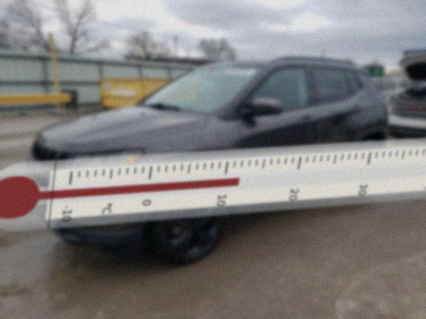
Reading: 12 °C
